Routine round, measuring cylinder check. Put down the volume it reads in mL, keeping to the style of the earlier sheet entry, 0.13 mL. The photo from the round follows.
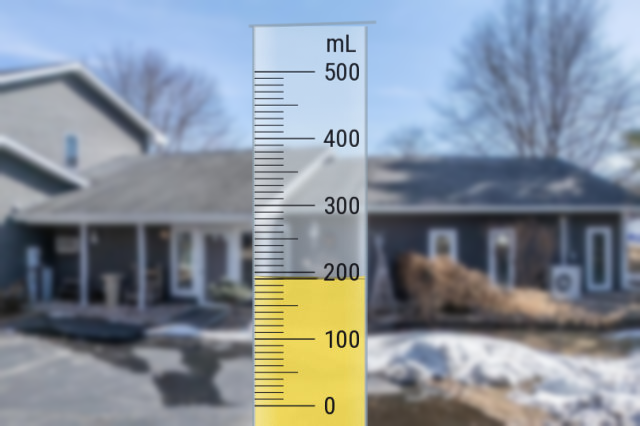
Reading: 190 mL
